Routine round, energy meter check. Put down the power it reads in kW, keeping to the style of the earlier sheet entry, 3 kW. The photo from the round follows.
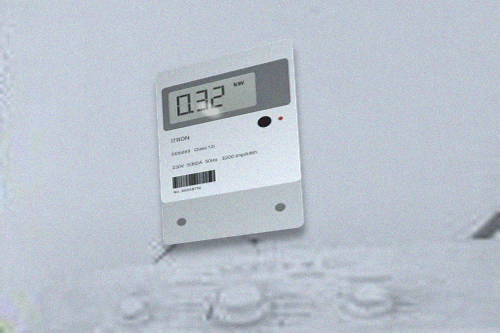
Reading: 0.32 kW
